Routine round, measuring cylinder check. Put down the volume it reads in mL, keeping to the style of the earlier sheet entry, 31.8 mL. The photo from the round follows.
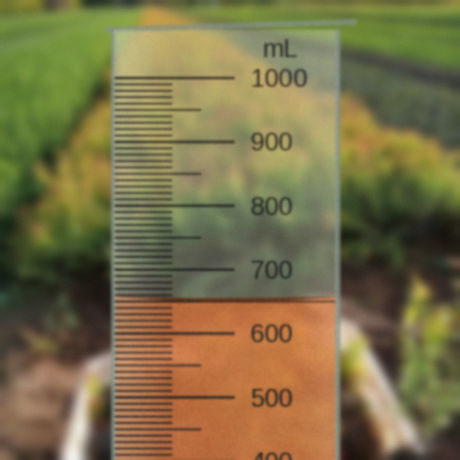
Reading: 650 mL
